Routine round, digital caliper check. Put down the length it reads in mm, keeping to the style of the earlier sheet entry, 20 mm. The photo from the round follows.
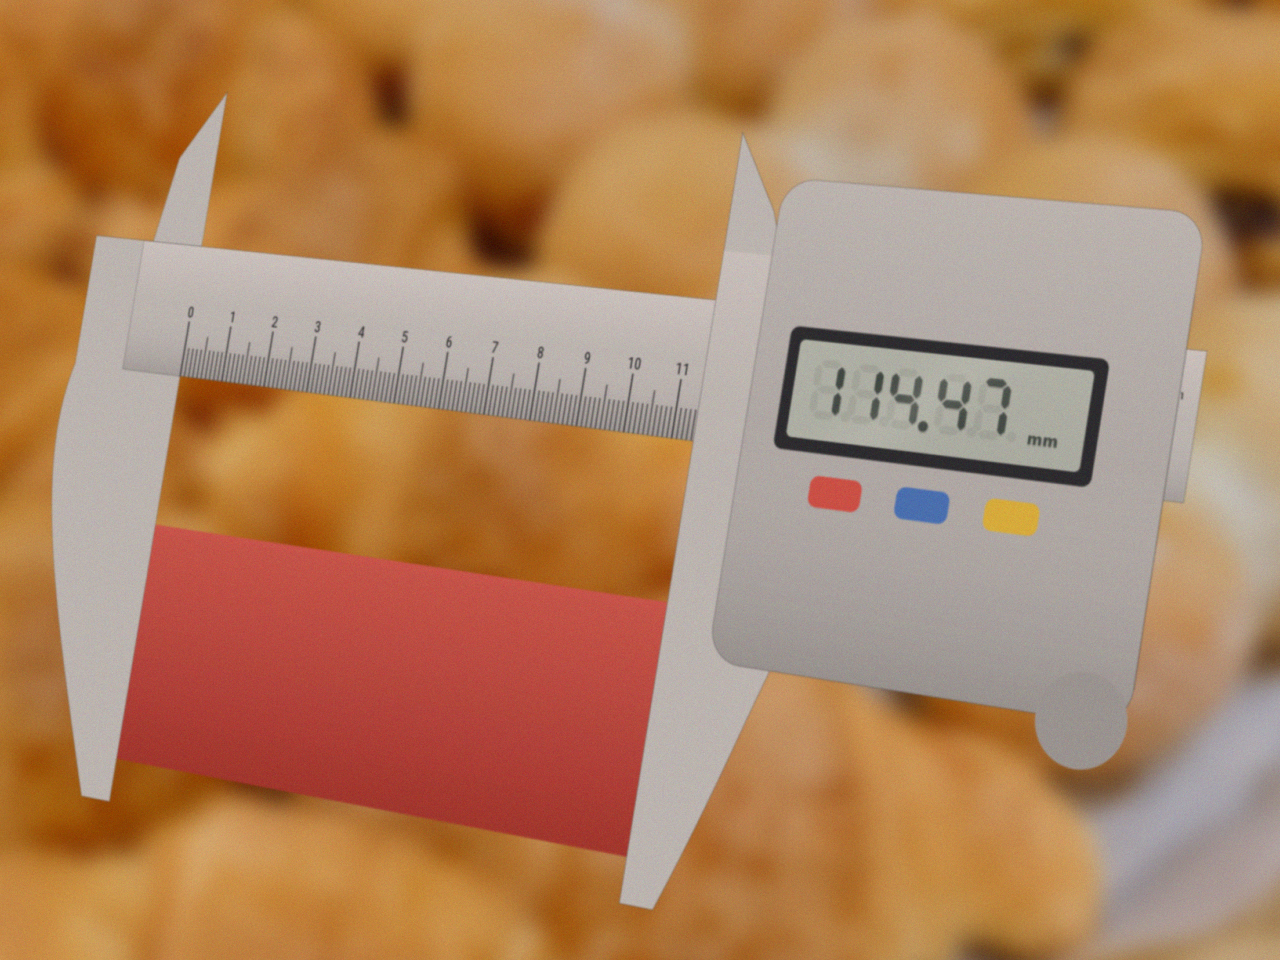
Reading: 114.47 mm
